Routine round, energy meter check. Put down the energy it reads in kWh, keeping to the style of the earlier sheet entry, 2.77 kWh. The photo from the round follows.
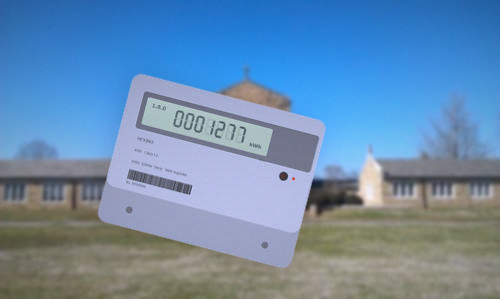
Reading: 1277 kWh
